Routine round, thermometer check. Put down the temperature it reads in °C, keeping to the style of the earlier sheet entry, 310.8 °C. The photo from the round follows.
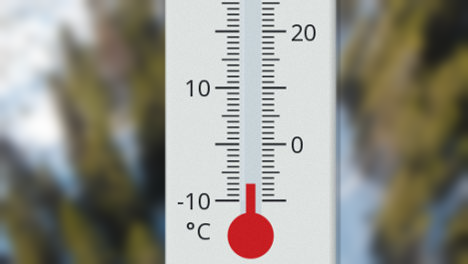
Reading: -7 °C
